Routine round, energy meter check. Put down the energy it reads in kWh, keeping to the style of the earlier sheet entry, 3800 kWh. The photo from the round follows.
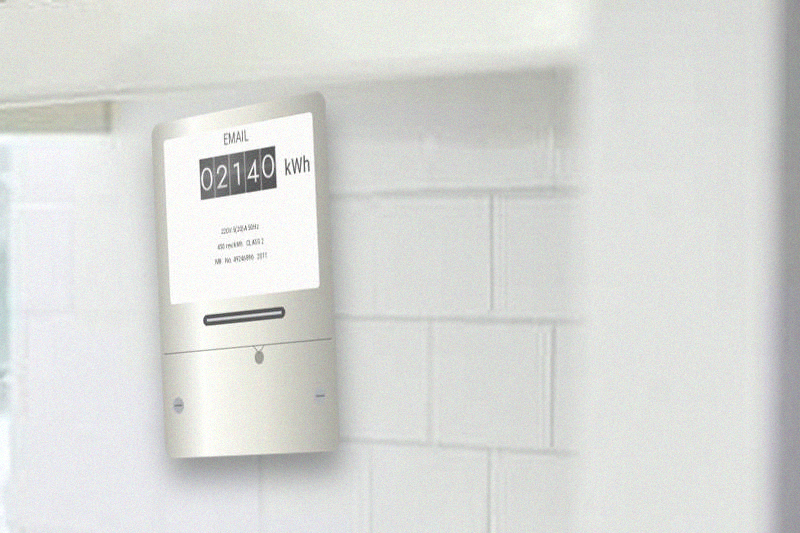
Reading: 2140 kWh
